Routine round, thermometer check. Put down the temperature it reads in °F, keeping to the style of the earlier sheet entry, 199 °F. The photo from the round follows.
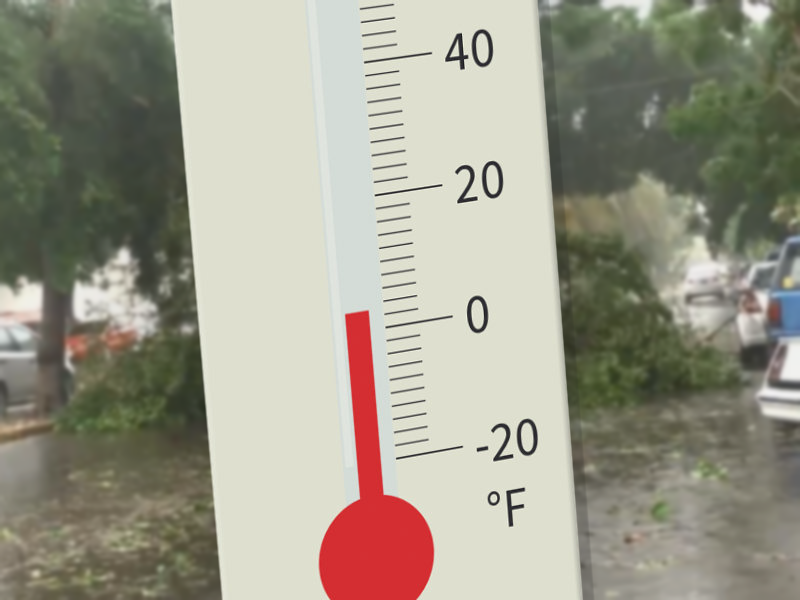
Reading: 3 °F
